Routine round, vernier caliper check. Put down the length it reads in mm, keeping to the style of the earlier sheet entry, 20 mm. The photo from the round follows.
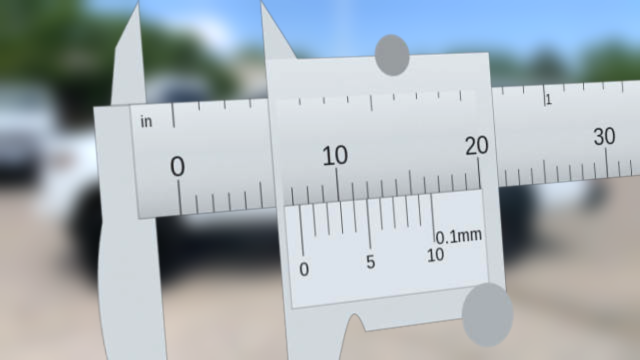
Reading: 7.4 mm
